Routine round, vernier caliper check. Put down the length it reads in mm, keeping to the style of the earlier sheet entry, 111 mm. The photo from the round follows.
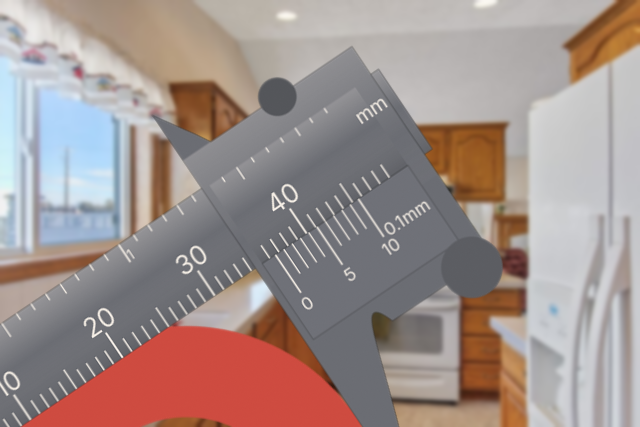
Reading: 36.6 mm
